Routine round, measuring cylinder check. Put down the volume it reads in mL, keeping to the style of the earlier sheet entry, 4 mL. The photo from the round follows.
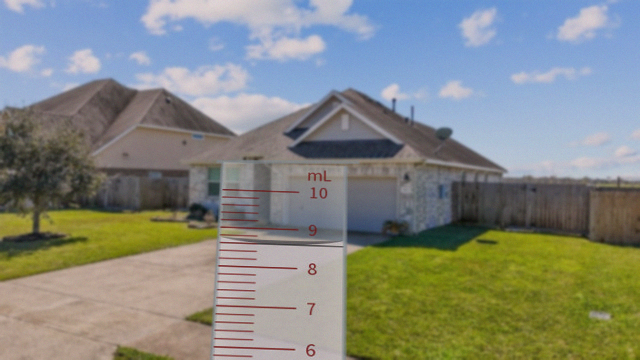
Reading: 8.6 mL
